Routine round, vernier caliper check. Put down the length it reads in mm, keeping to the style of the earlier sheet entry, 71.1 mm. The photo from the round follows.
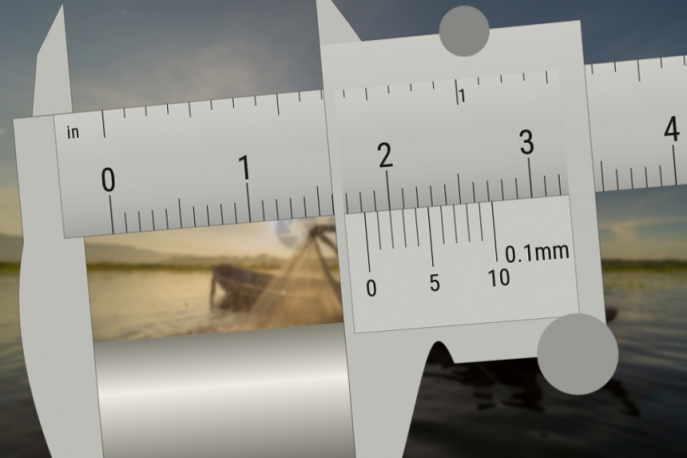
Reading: 18.2 mm
